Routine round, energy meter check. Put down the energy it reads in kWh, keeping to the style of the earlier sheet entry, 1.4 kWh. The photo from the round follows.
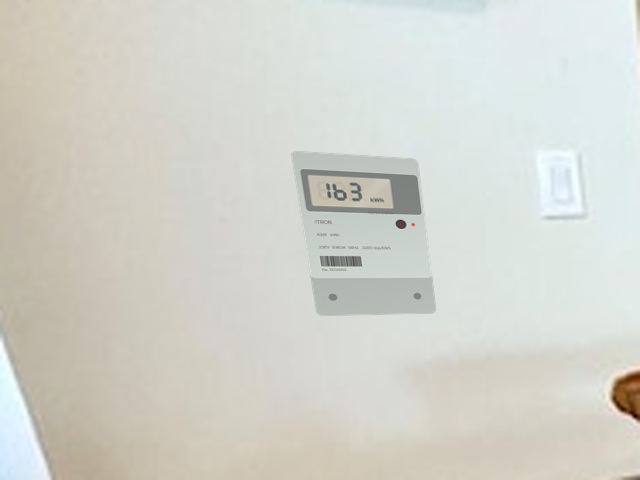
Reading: 163 kWh
